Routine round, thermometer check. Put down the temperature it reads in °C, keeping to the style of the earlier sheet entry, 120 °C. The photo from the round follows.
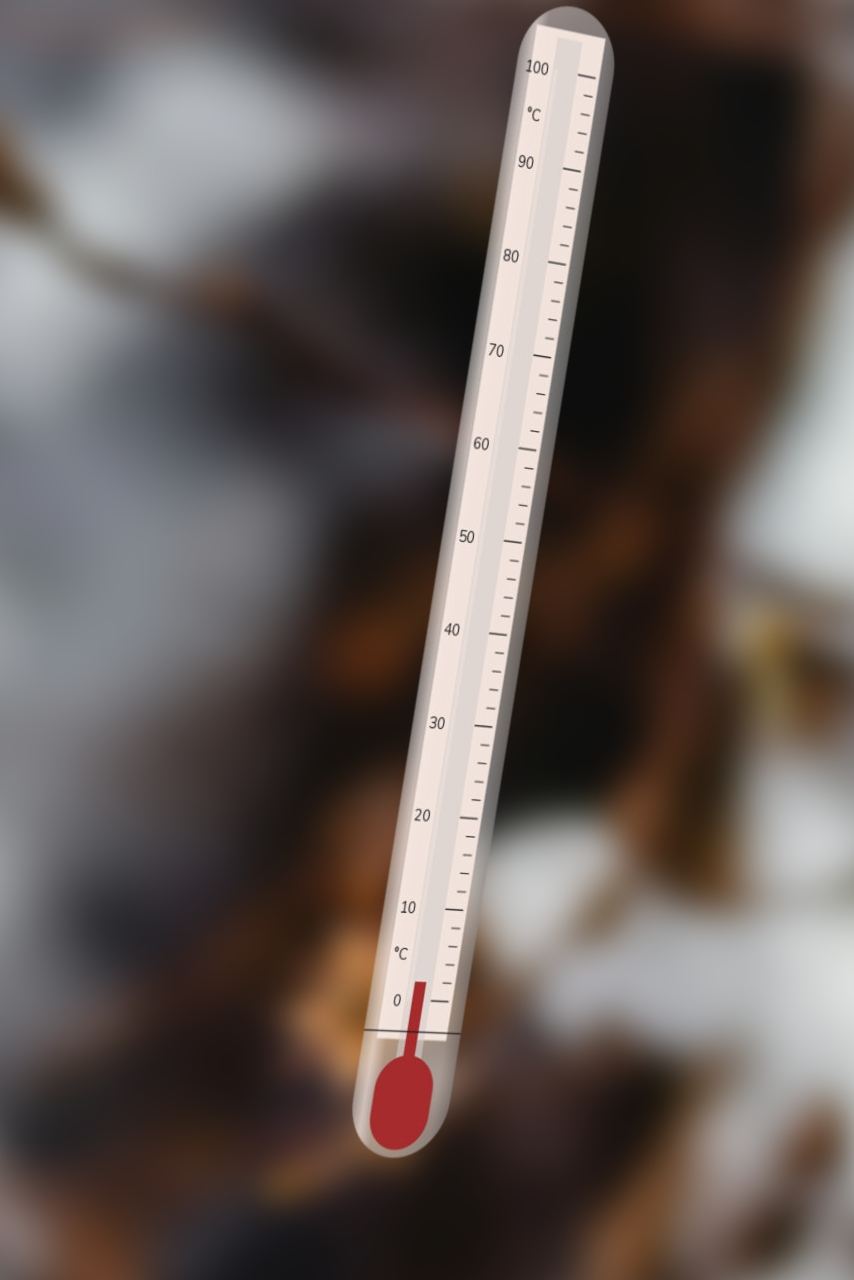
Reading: 2 °C
